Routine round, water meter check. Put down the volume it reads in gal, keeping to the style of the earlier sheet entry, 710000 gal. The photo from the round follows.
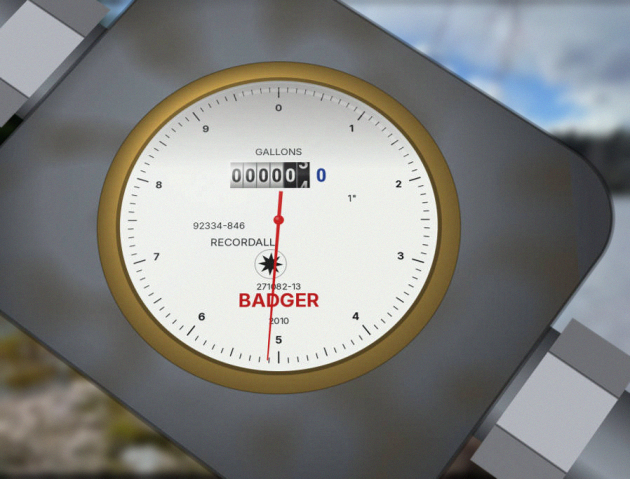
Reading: 35.1 gal
